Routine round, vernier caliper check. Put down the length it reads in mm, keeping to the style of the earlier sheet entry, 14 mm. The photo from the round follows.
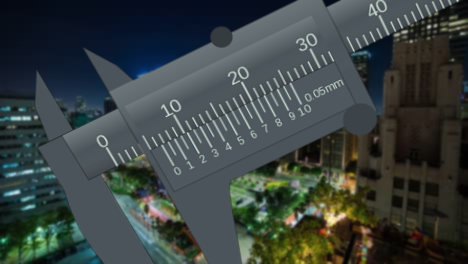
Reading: 6.6 mm
